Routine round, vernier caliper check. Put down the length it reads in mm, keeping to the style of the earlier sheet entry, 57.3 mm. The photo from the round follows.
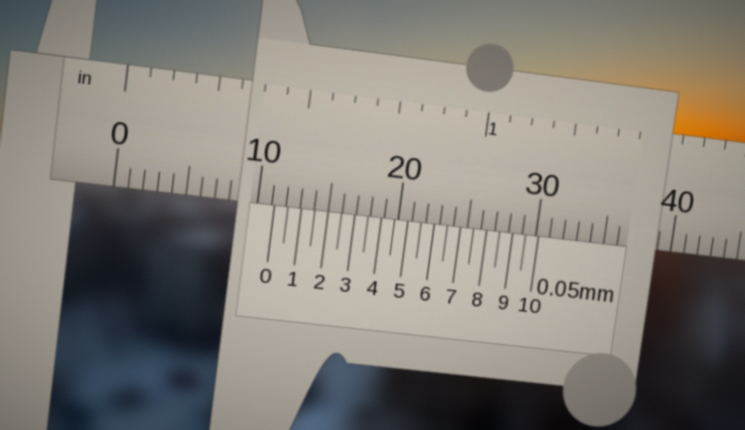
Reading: 11.2 mm
